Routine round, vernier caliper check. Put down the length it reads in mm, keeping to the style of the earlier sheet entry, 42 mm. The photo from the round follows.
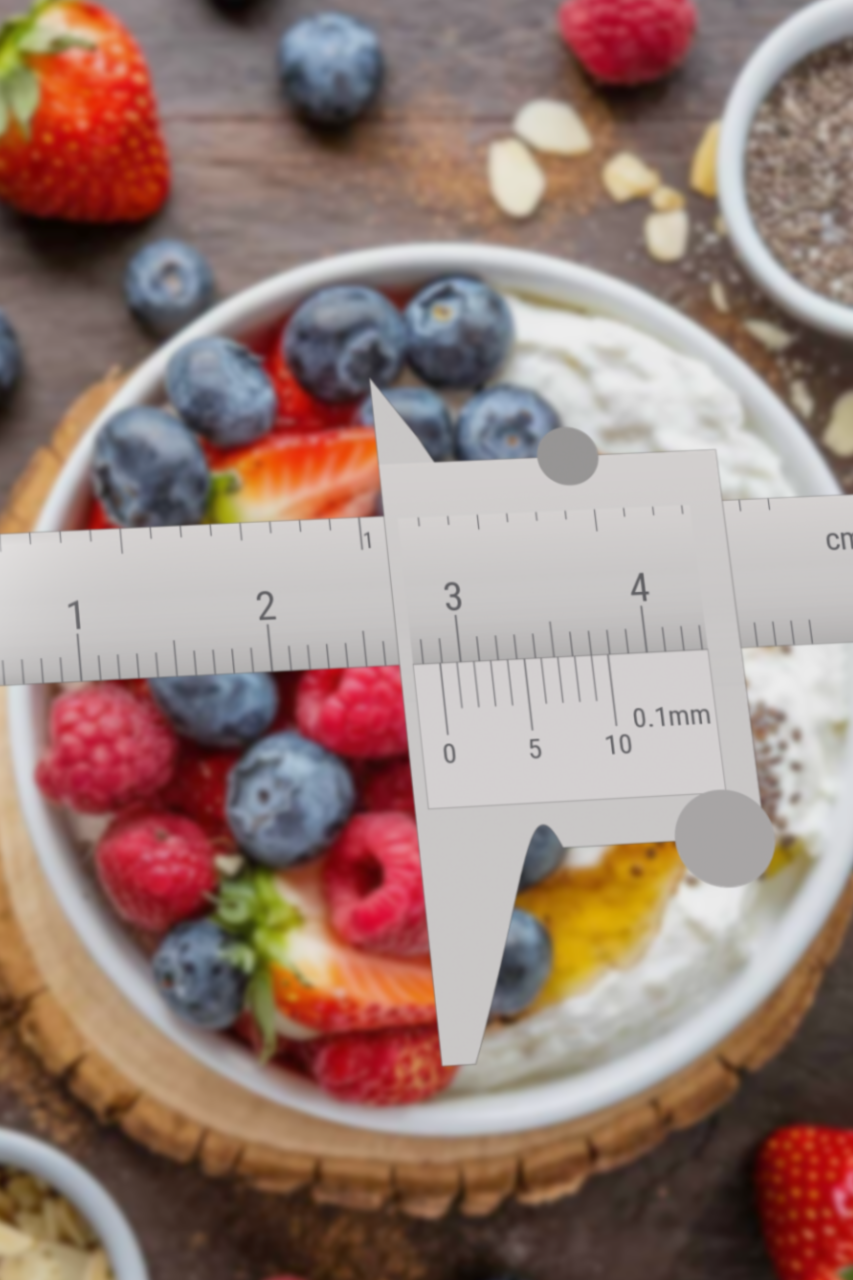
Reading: 28.9 mm
